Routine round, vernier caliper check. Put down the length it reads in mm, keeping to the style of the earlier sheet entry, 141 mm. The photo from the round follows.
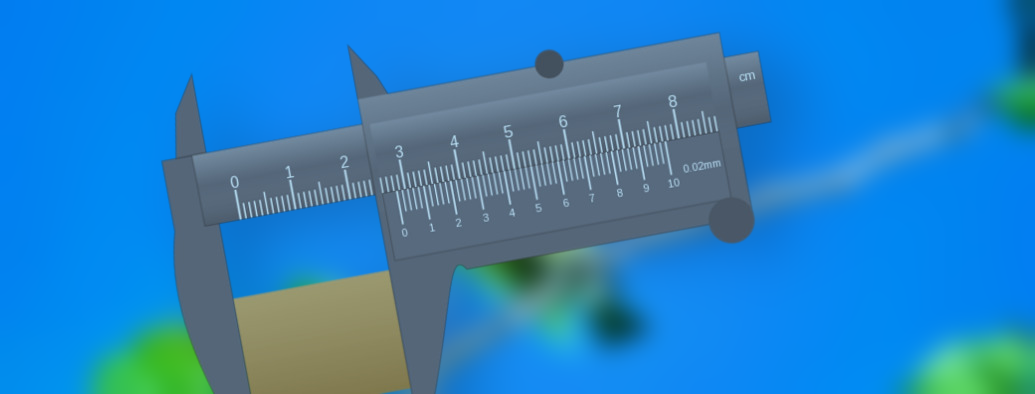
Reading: 28.5 mm
